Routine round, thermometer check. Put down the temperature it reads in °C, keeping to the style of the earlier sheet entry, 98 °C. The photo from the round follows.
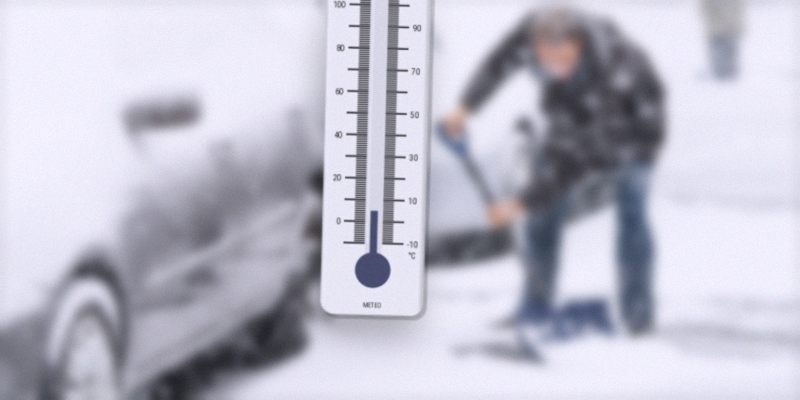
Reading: 5 °C
